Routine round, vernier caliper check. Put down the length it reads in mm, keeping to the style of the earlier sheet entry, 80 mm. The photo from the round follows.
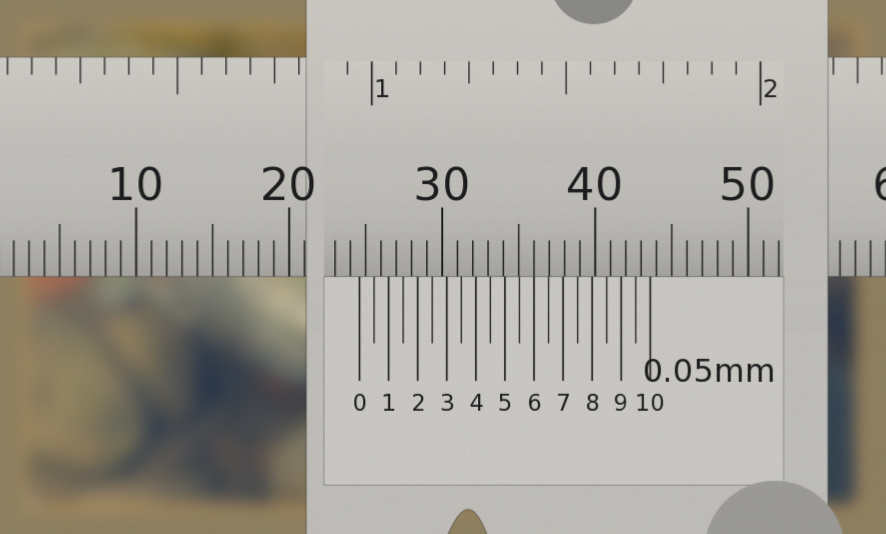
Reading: 24.6 mm
